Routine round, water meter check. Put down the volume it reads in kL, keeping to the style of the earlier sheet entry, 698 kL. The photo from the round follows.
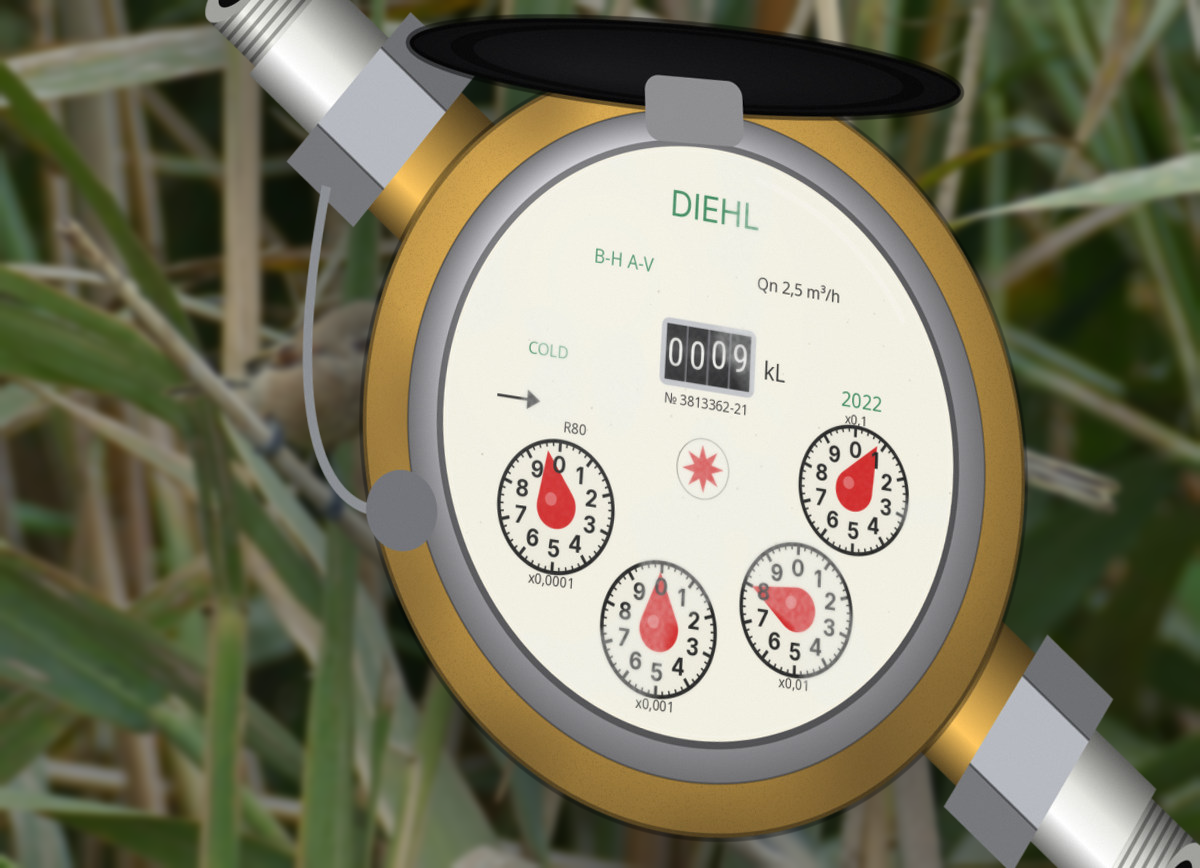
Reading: 9.0799 kL
